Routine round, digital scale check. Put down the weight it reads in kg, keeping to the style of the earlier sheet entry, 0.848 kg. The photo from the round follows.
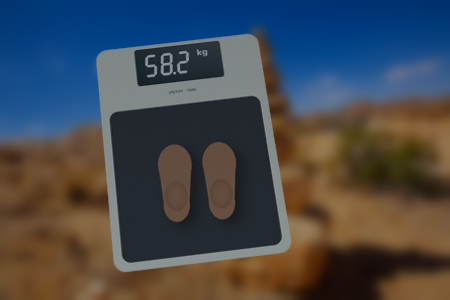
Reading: 58.2 kg
